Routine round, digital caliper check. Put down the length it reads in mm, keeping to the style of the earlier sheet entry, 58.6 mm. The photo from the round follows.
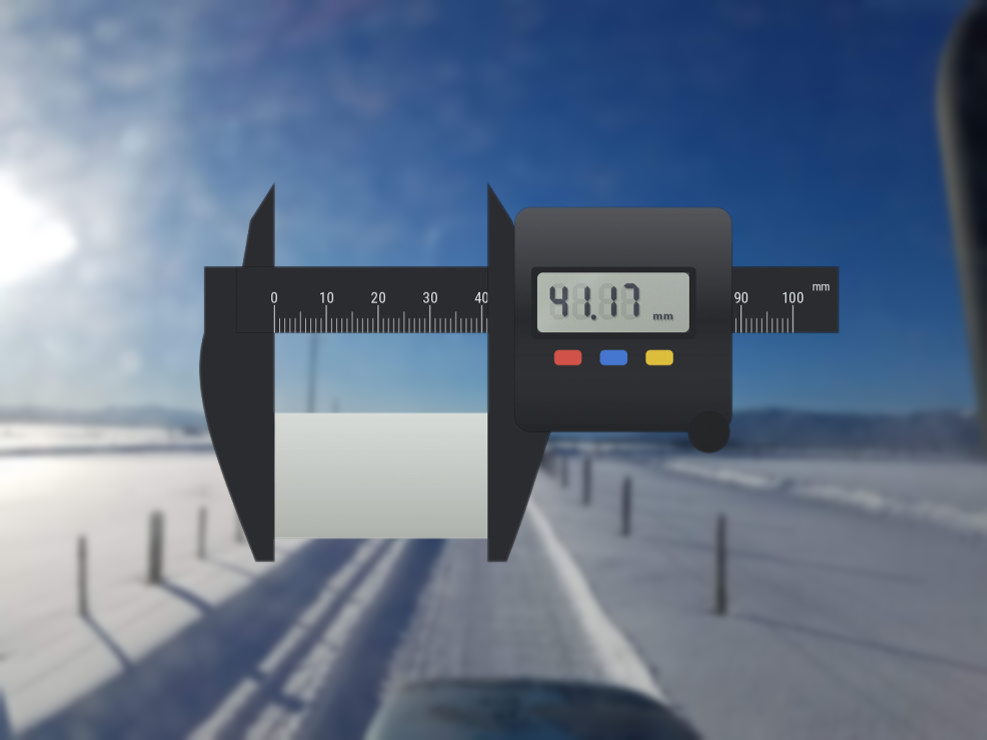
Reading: 41.17 mm
